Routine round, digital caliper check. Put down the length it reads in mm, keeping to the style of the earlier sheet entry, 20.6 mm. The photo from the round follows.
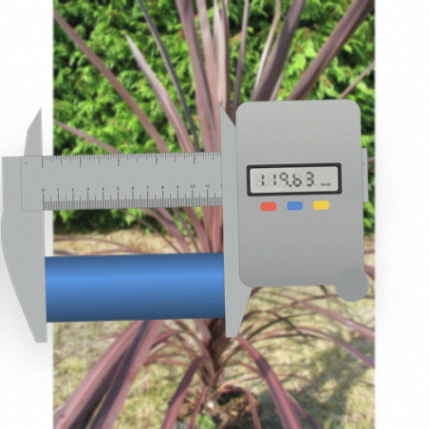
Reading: 119.63 mm
